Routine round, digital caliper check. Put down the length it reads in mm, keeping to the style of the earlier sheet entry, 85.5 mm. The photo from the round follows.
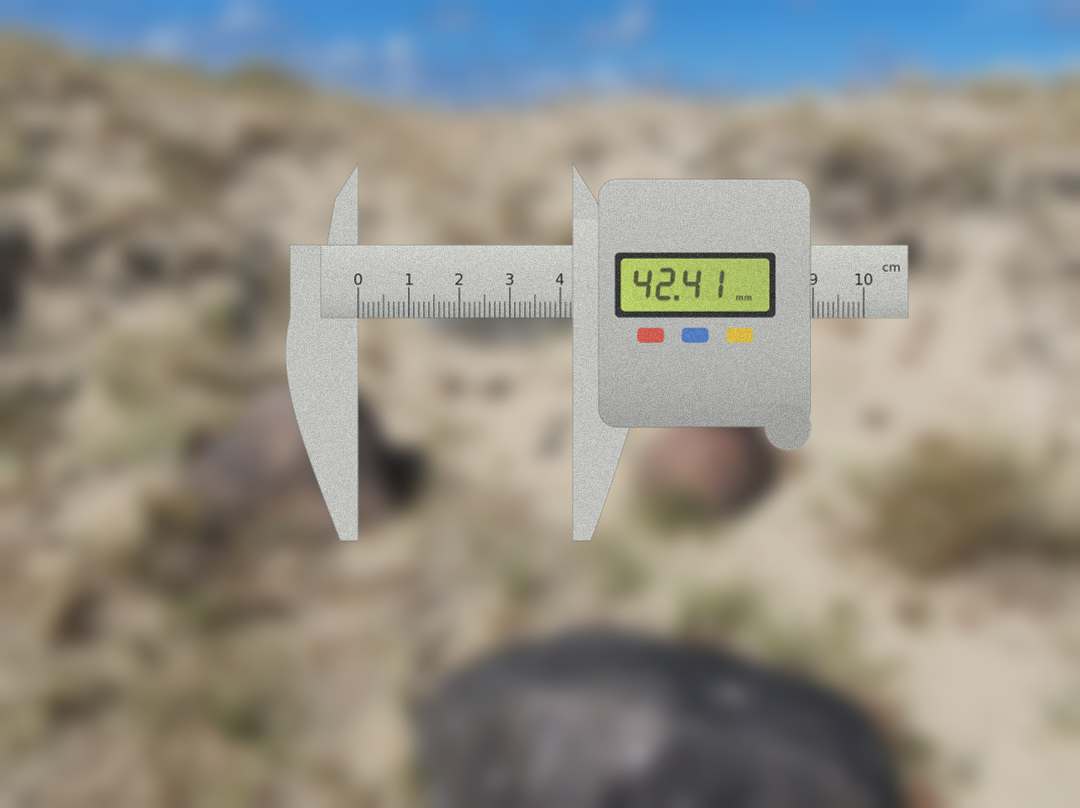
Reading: 42.41 mm
